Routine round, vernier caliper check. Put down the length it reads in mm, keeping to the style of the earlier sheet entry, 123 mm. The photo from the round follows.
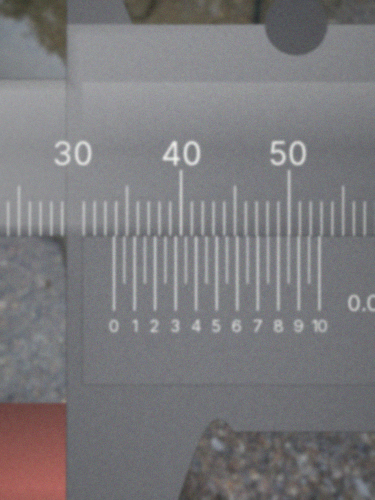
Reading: 33.8 mm
